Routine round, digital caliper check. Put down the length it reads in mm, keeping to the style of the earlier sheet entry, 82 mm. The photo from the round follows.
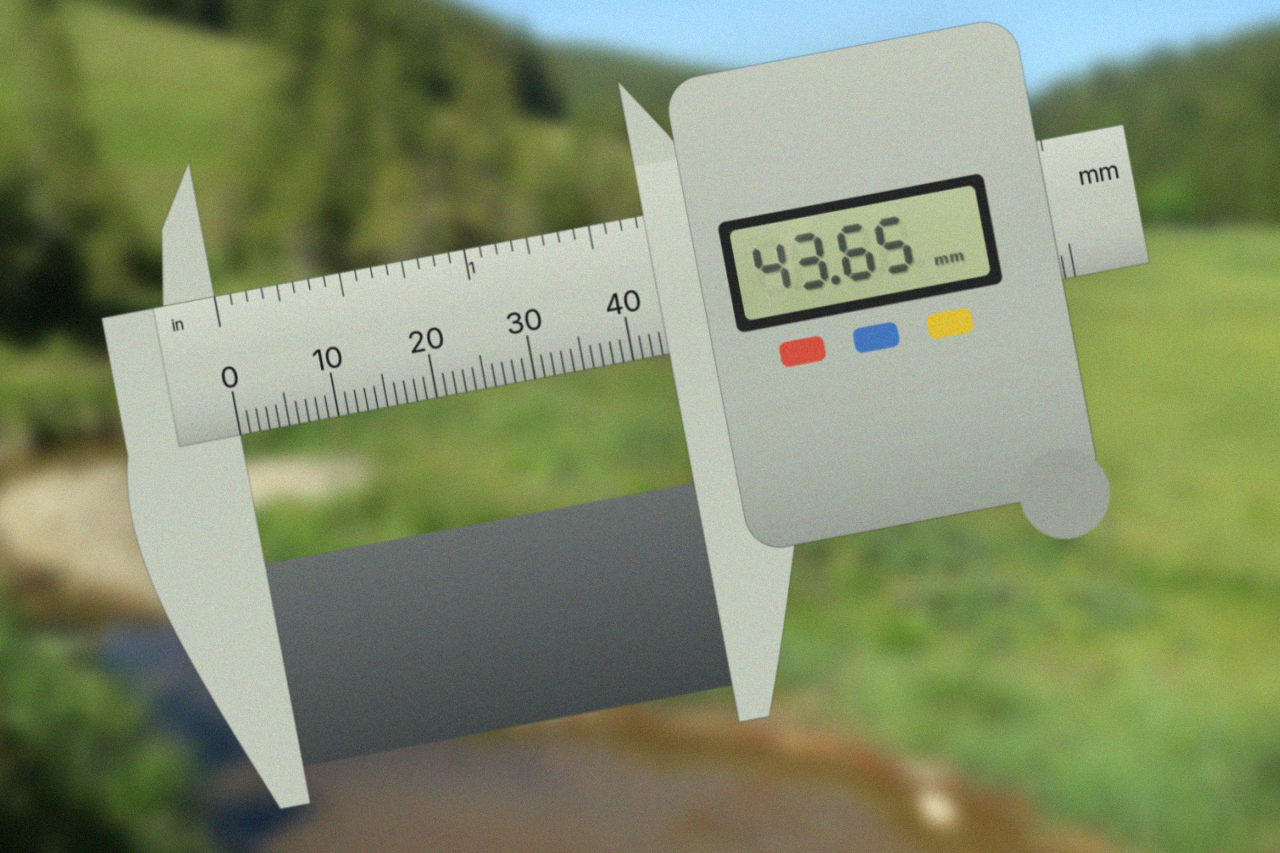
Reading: 43.65 mm
